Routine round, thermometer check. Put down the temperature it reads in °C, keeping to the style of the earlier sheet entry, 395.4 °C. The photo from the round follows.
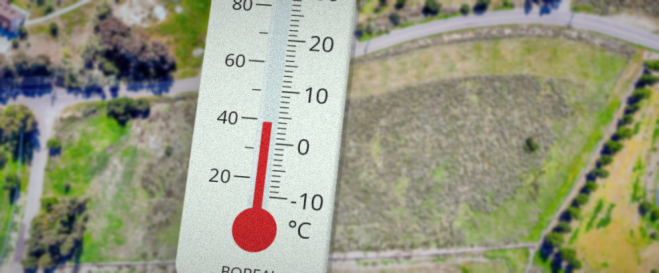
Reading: 4 °C
